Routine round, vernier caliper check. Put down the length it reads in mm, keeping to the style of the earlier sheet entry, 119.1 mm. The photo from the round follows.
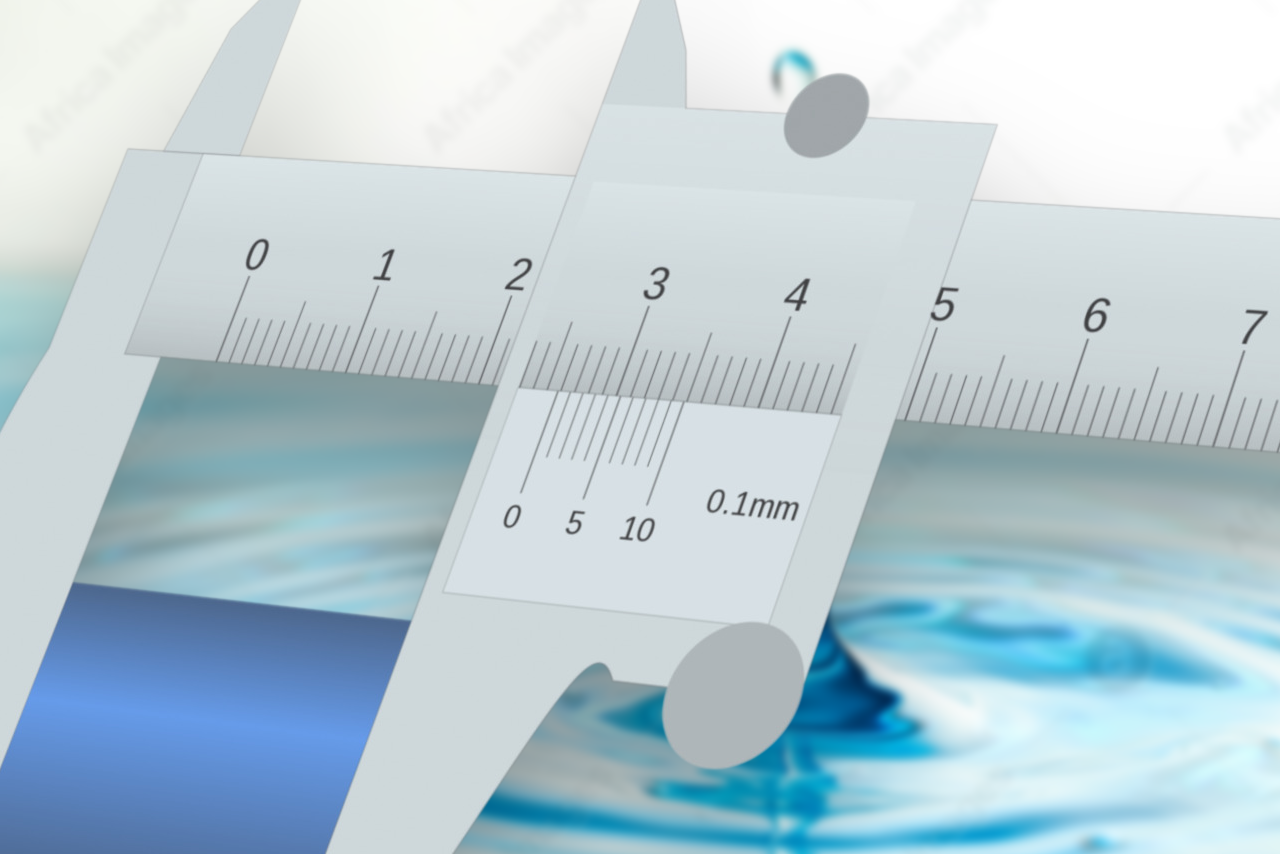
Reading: 25.8 mm
